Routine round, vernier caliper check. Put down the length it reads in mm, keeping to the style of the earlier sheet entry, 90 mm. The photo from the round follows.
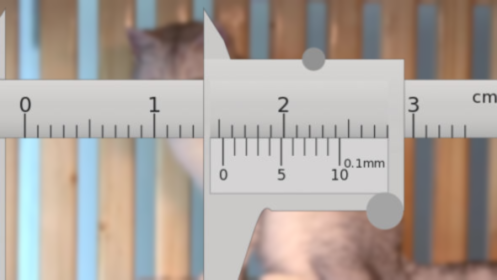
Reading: 15.3 mm
